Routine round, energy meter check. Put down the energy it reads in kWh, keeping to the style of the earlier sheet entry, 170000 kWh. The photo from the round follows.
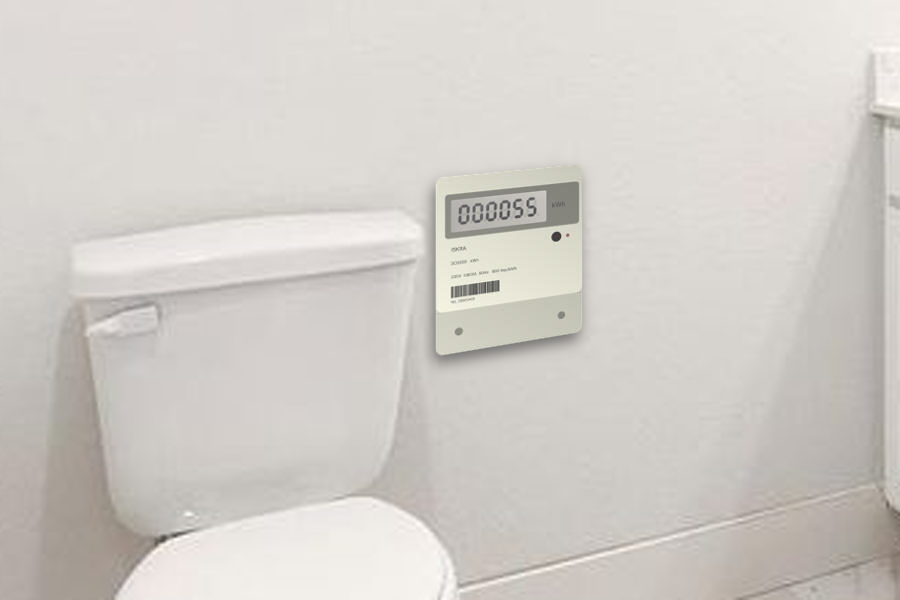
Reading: 55 kWh
